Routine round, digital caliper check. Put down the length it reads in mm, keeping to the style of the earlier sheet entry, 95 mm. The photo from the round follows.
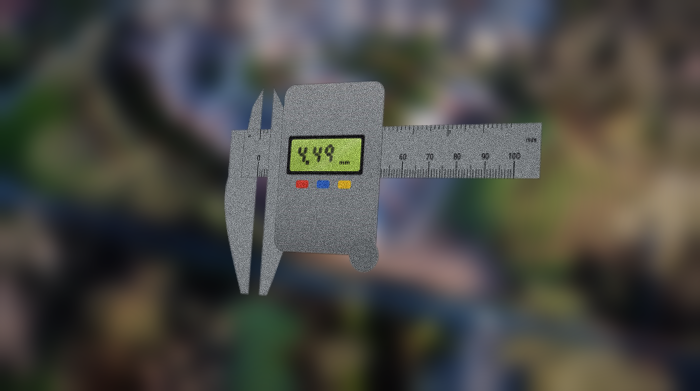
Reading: 4.49 mm
